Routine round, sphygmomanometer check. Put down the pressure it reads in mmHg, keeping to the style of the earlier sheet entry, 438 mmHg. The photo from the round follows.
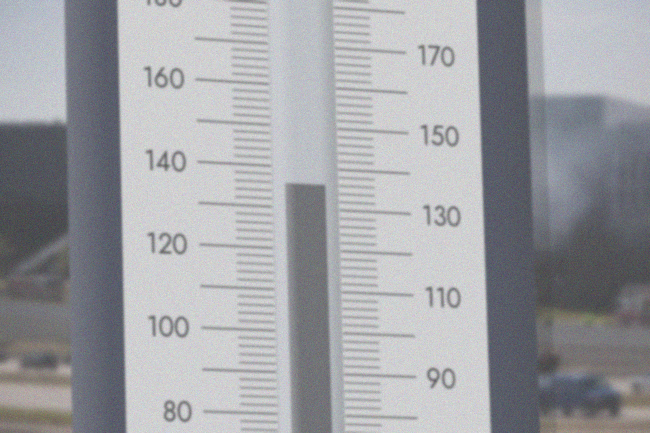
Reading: 136 mmHg
